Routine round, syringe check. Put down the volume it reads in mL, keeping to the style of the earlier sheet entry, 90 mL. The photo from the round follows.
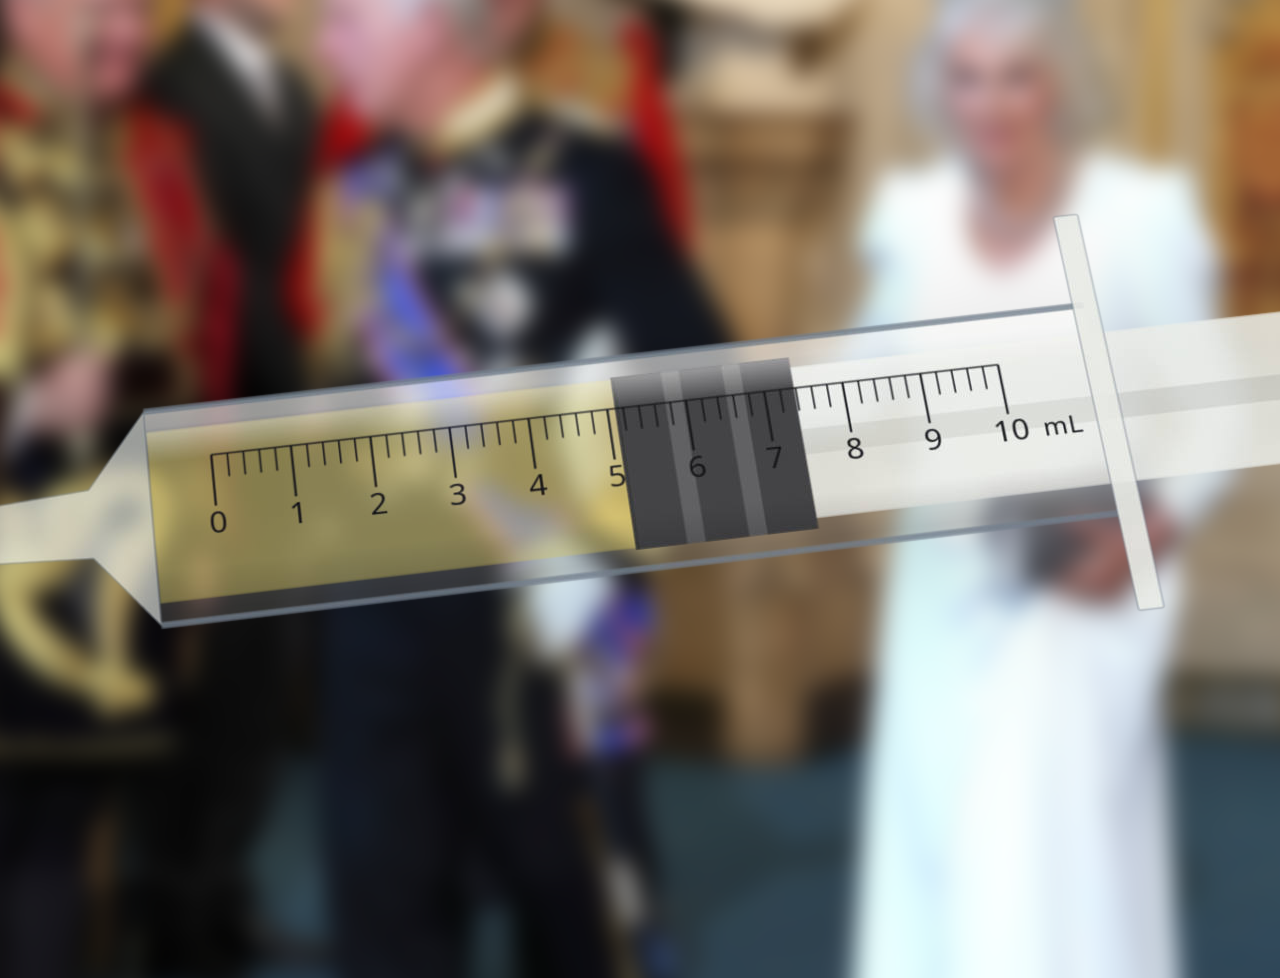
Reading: 5.1 mL
